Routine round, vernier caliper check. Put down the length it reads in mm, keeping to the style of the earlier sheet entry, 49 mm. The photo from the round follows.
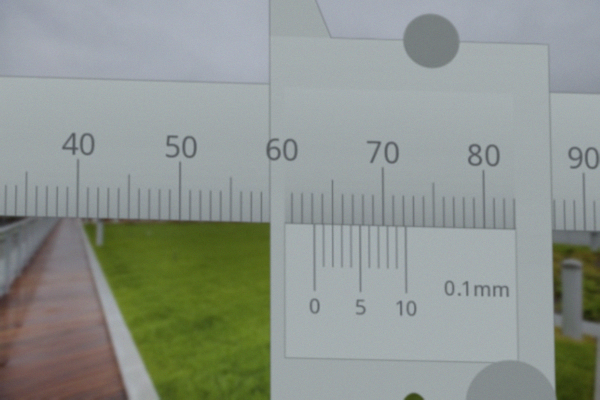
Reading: 63.2 mm
